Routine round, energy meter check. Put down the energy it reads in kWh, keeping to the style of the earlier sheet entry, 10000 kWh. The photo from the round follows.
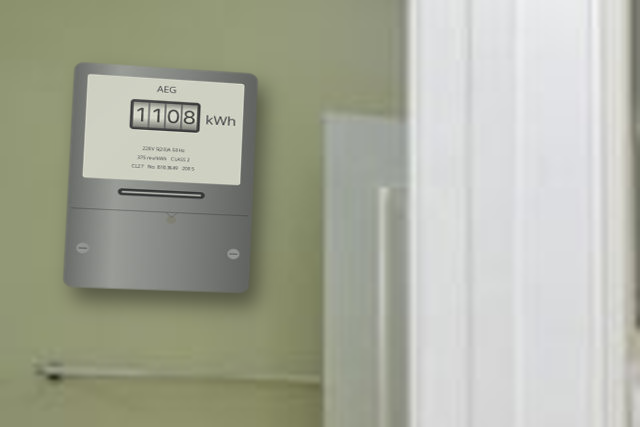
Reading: 1108 kWh
